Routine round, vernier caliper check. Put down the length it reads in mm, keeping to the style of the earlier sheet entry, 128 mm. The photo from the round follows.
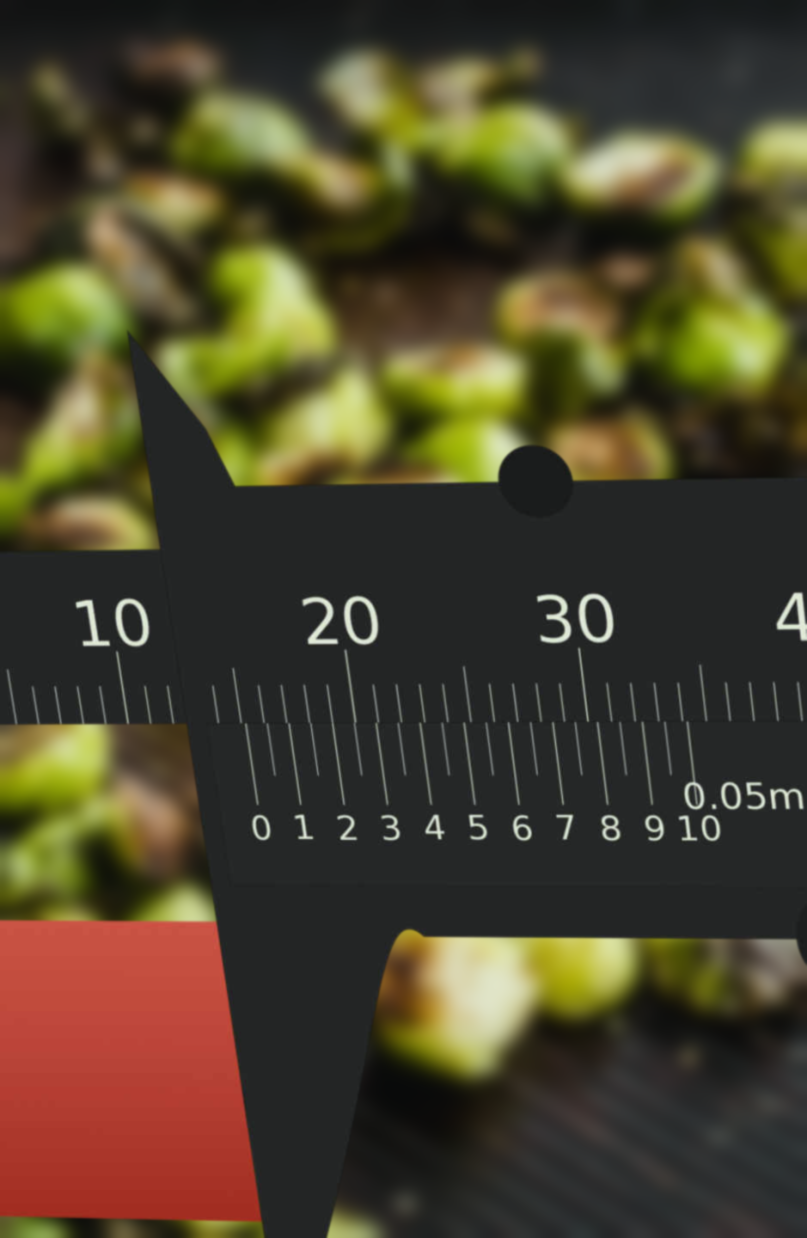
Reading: 15.2 mm
